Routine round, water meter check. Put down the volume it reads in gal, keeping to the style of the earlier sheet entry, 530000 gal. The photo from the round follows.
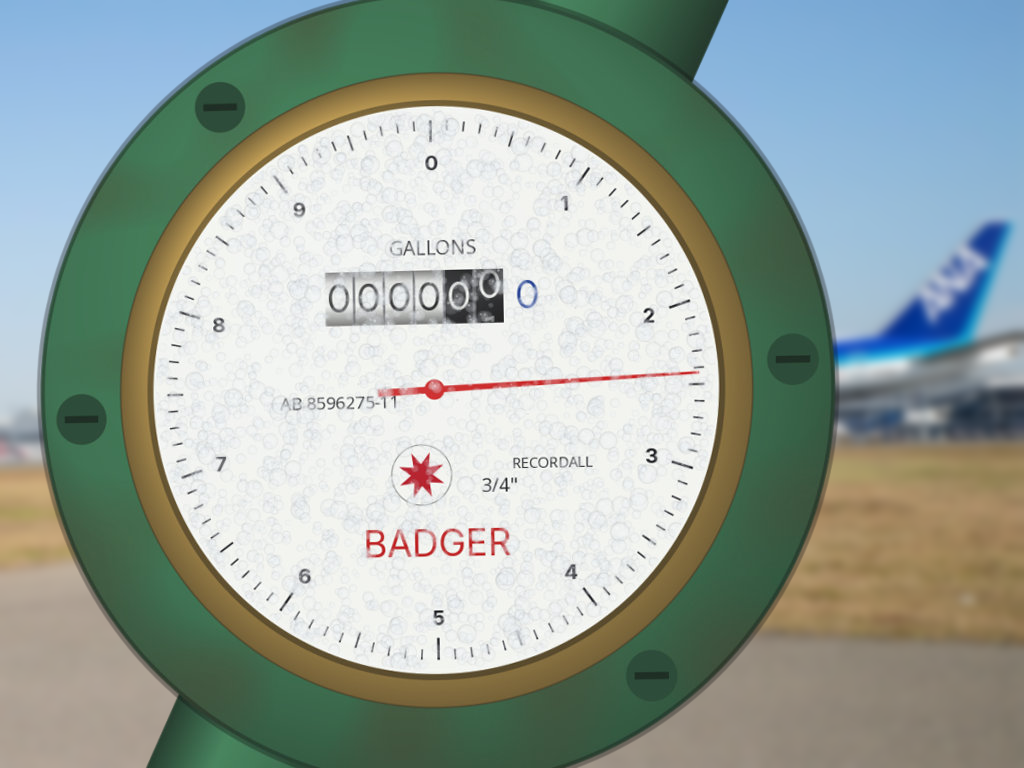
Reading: 2.4 gal
